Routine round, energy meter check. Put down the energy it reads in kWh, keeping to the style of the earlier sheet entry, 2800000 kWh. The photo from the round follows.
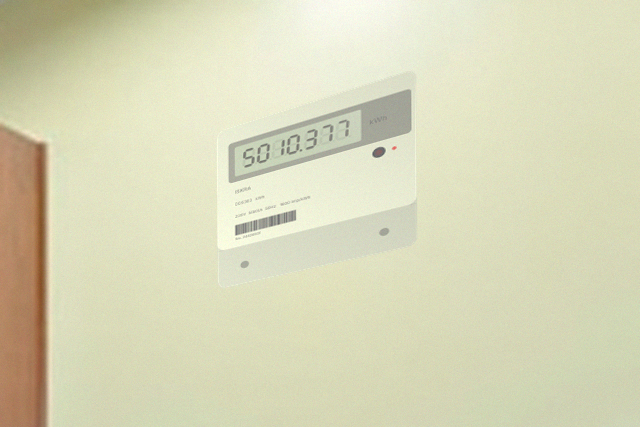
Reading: 5010.377 kWh
